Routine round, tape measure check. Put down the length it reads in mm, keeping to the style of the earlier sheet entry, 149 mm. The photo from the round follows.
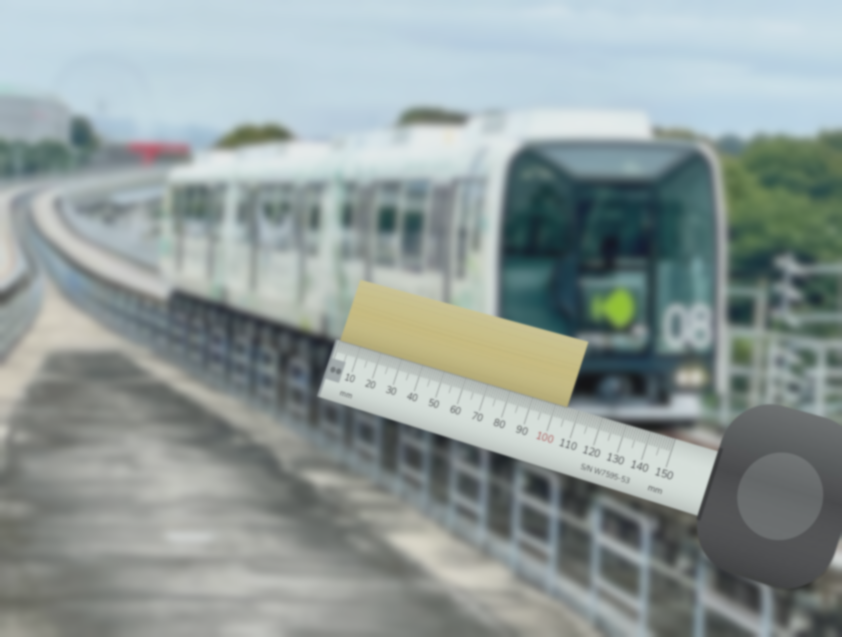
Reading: 105 mm
